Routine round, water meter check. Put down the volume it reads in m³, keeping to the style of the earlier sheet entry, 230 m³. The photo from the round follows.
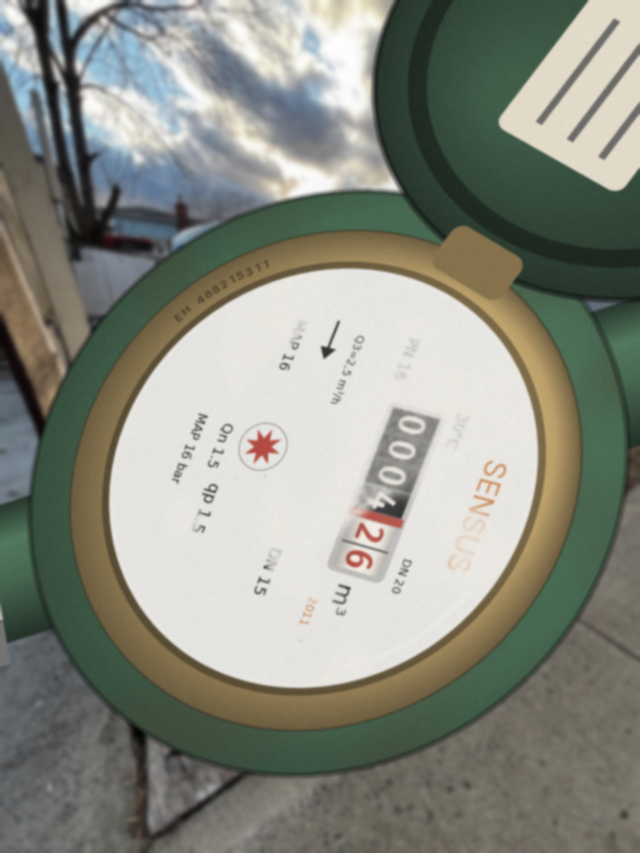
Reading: 4.26 m³
